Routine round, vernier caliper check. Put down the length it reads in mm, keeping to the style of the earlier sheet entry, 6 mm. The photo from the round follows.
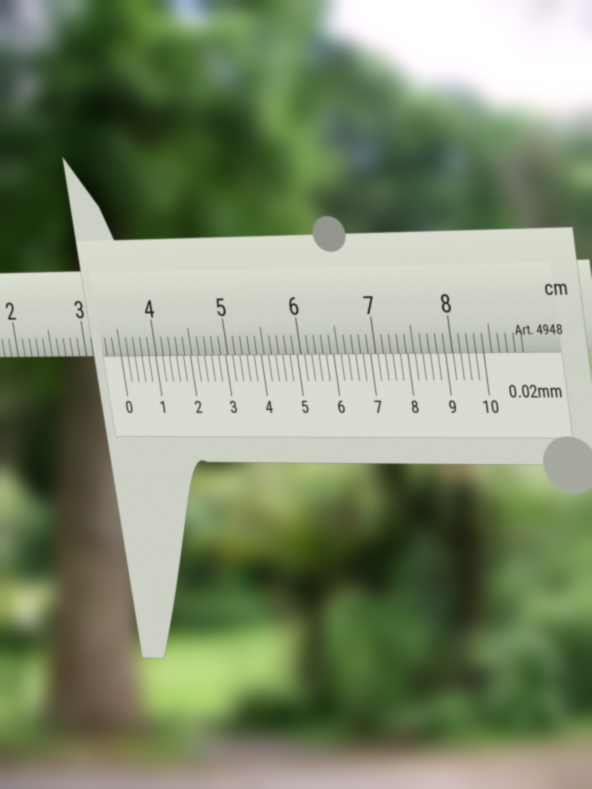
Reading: 35.0 mm
